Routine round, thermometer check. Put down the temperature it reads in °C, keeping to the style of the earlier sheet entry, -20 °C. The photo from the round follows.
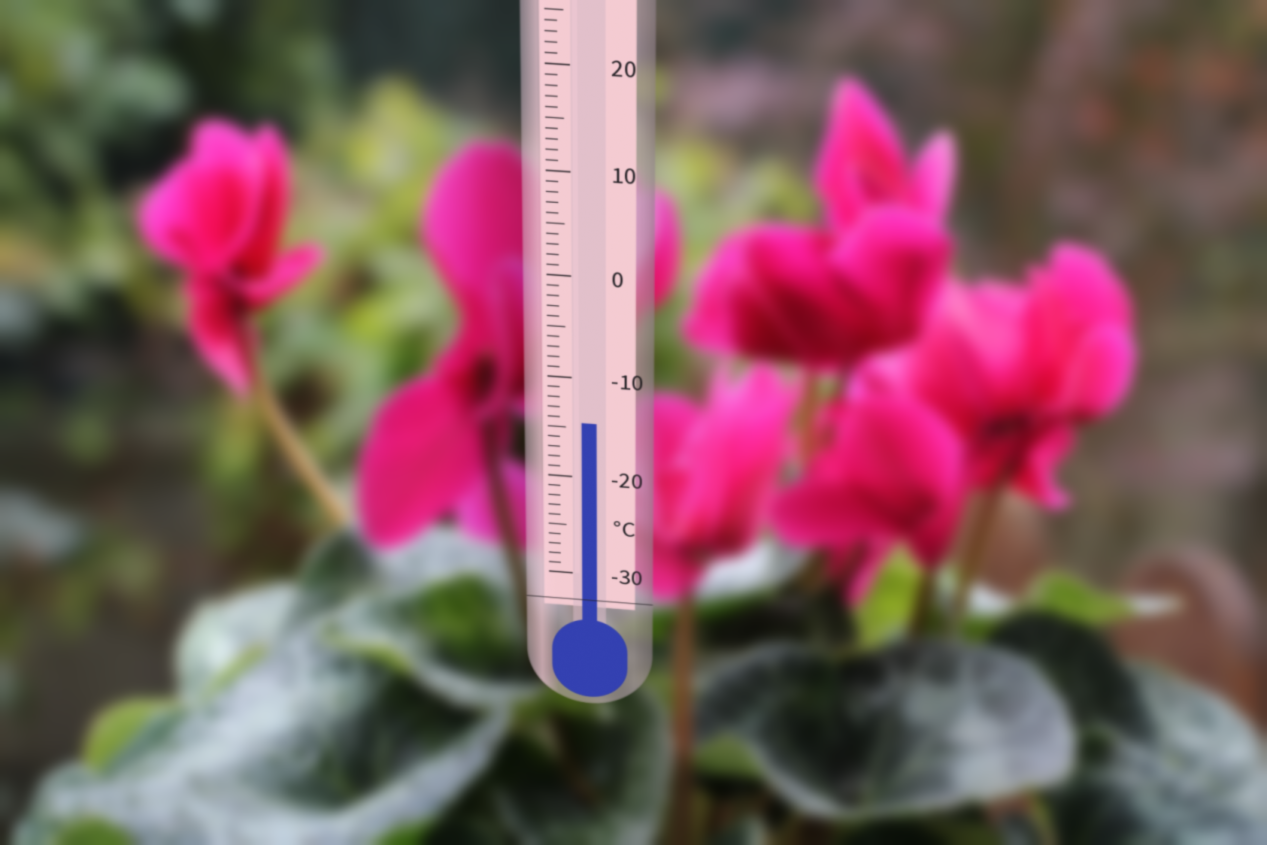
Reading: -14.5 °C
